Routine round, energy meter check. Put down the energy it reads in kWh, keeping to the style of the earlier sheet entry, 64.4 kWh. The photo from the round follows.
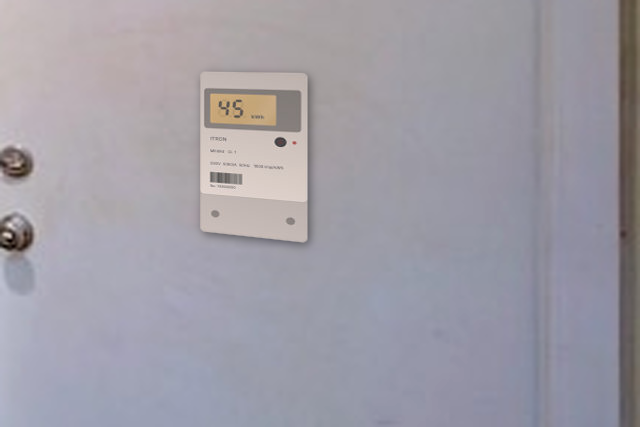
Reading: 45 kWh
